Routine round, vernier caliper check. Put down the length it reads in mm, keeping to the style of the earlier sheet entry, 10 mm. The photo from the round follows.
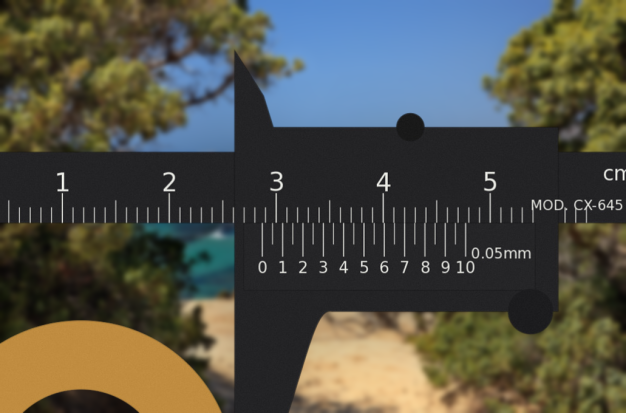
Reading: 28.7 mm
